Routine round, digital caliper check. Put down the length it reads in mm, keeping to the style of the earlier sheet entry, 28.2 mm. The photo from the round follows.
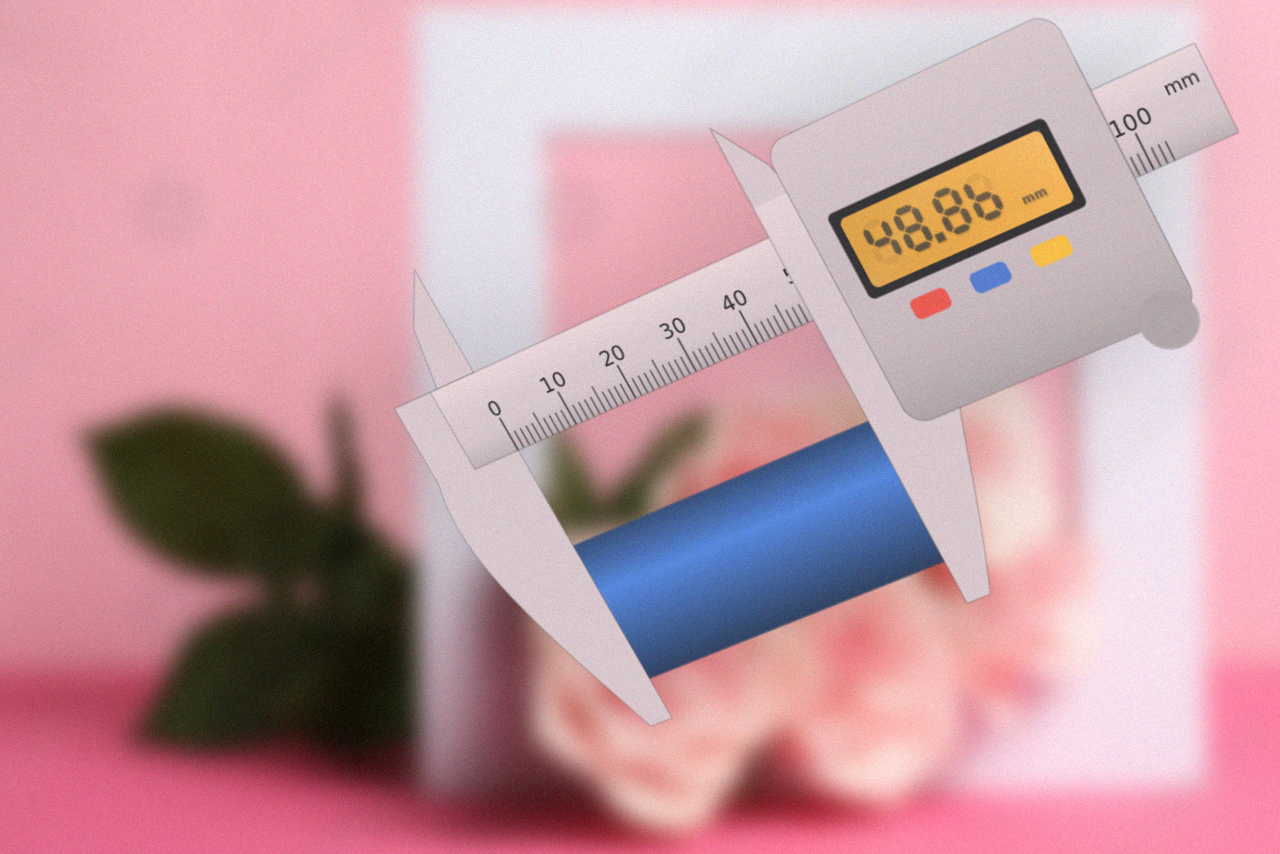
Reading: 48.86 mm
